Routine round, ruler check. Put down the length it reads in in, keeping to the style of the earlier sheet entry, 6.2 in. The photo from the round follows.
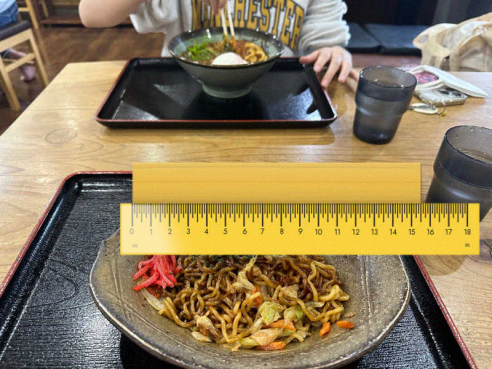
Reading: 15.5 in
